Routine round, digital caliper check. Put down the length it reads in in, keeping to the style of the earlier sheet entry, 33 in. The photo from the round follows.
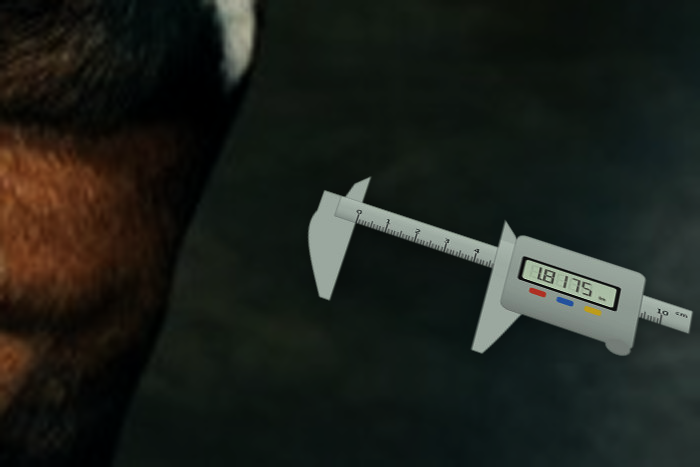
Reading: 1.8175 in
